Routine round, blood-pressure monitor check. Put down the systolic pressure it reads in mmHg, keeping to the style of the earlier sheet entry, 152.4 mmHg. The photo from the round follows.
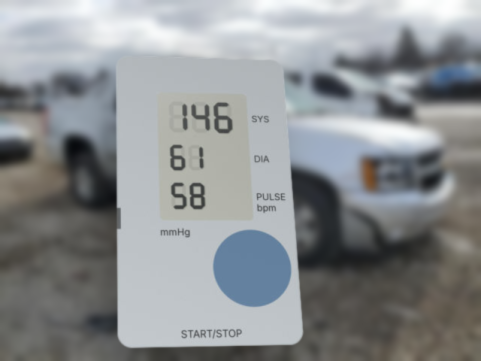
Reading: 146 mmHg
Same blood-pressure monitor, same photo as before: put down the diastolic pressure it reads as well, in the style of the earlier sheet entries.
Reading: 61 mmHg
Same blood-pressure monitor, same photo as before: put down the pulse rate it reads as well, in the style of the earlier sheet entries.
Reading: 58 bpm
